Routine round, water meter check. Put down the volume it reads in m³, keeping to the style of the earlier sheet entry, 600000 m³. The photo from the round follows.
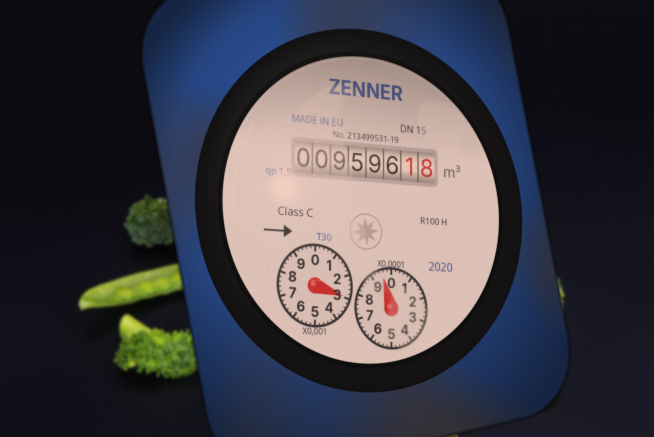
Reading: 9596.1829 m³
